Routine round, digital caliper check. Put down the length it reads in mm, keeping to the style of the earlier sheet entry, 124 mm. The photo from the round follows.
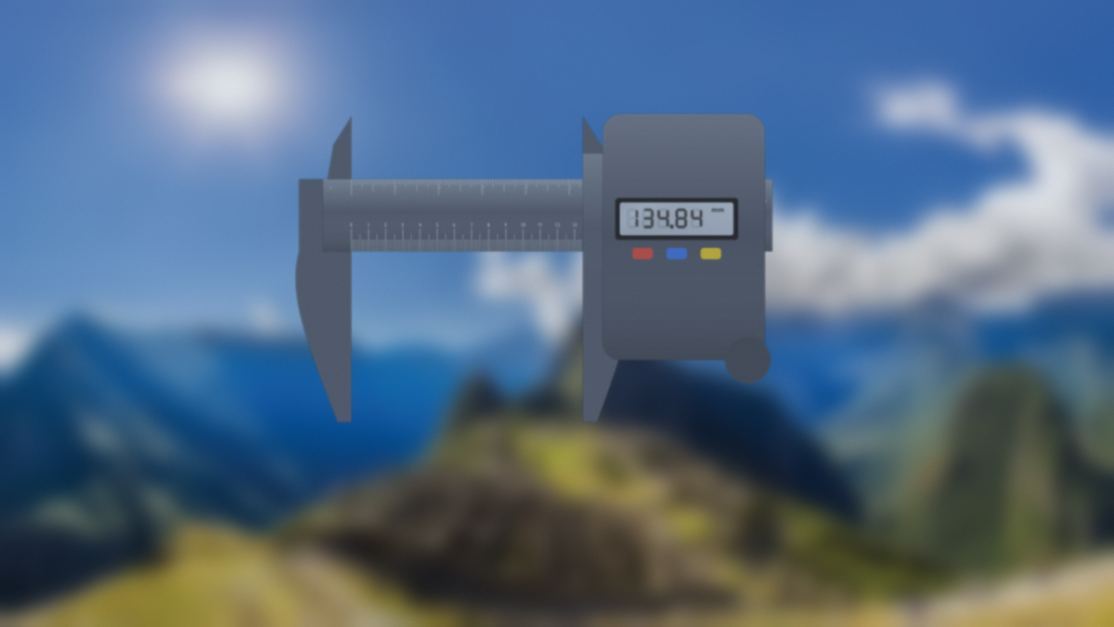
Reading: 134.84 mm
